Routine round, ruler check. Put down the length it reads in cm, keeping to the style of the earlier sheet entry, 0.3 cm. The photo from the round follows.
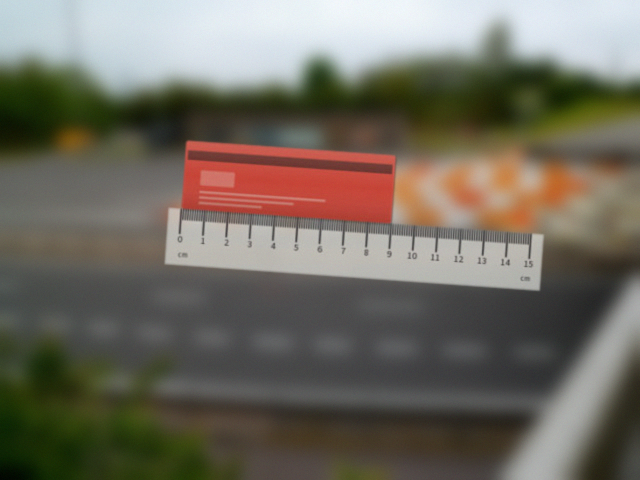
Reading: 9 cm
